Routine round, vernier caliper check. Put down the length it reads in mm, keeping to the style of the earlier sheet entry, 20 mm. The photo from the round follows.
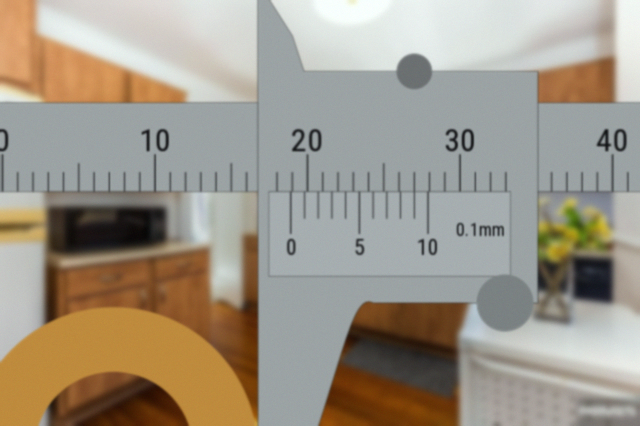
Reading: 18.9 mm
